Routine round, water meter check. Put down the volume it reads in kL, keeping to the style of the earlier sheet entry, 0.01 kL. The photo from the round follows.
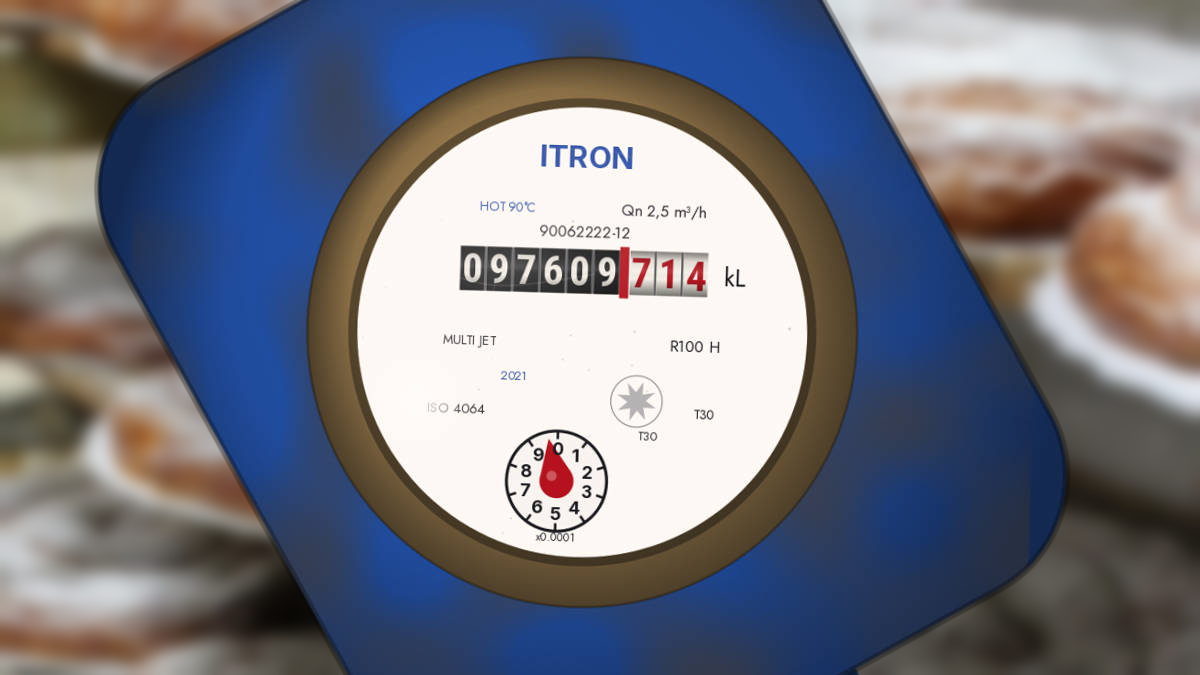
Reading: 97609.7139 kL
